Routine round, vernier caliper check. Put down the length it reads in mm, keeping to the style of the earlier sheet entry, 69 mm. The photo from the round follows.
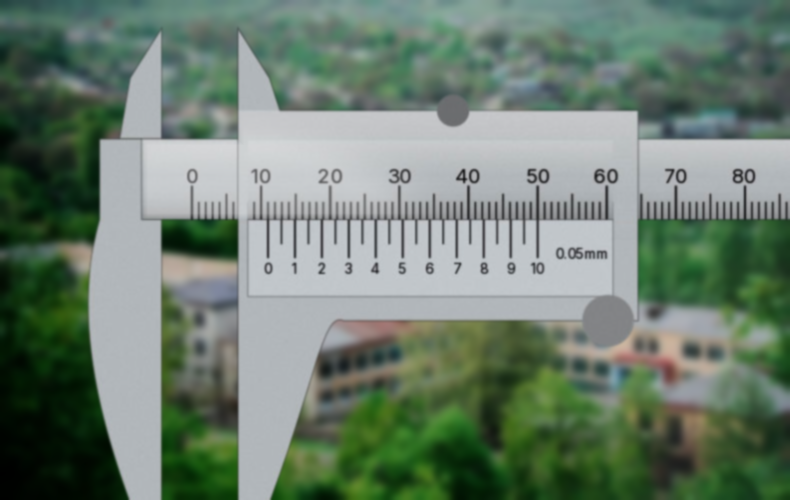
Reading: 11.0 mm
